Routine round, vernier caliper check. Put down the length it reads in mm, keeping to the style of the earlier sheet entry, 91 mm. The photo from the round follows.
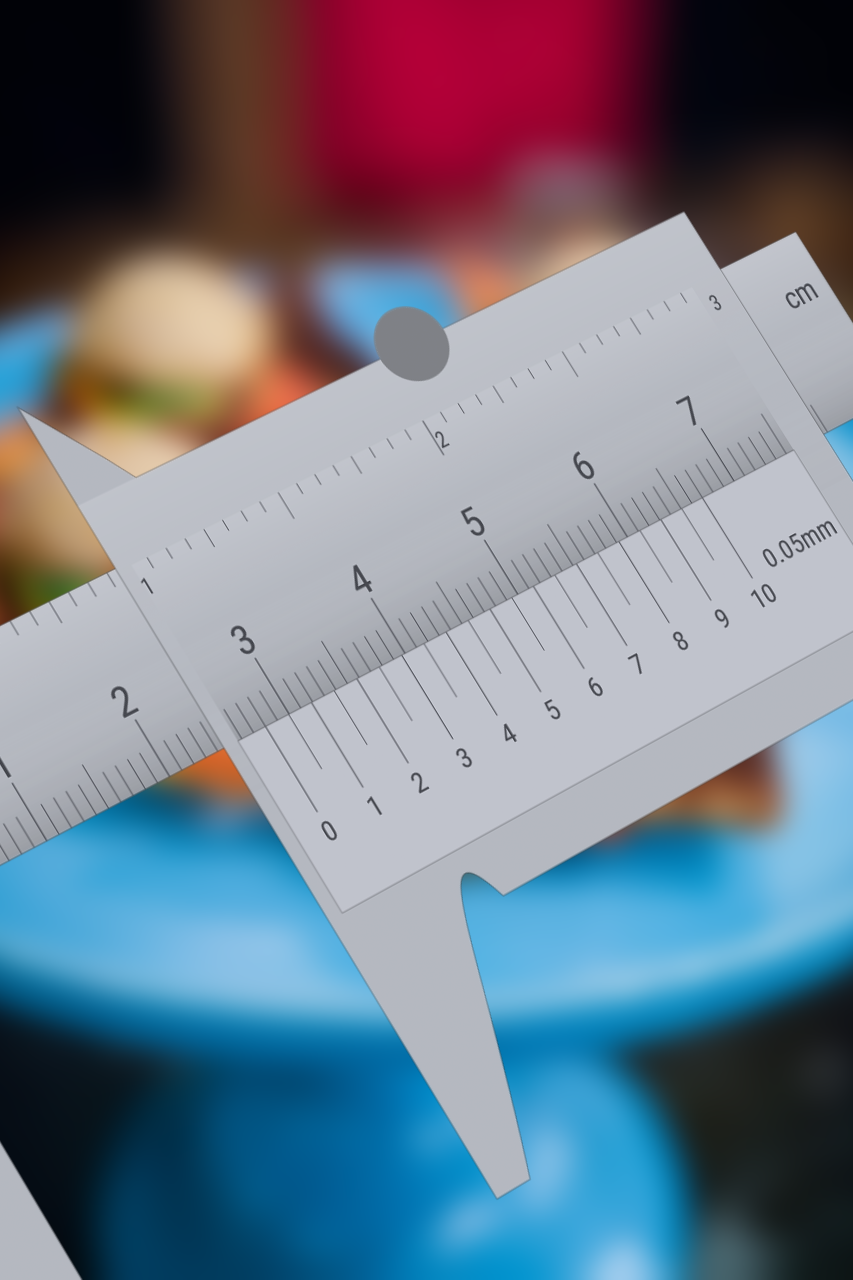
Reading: 28.0 mm
